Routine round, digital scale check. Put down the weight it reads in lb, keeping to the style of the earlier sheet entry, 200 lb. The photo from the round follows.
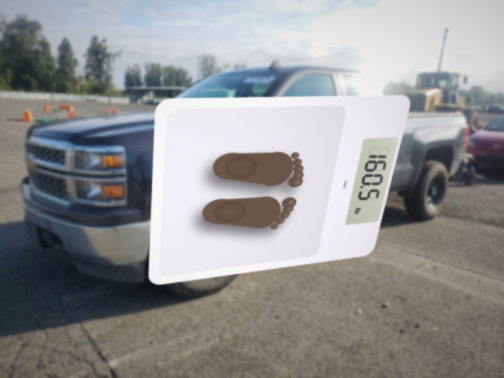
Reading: 160.5 lb
